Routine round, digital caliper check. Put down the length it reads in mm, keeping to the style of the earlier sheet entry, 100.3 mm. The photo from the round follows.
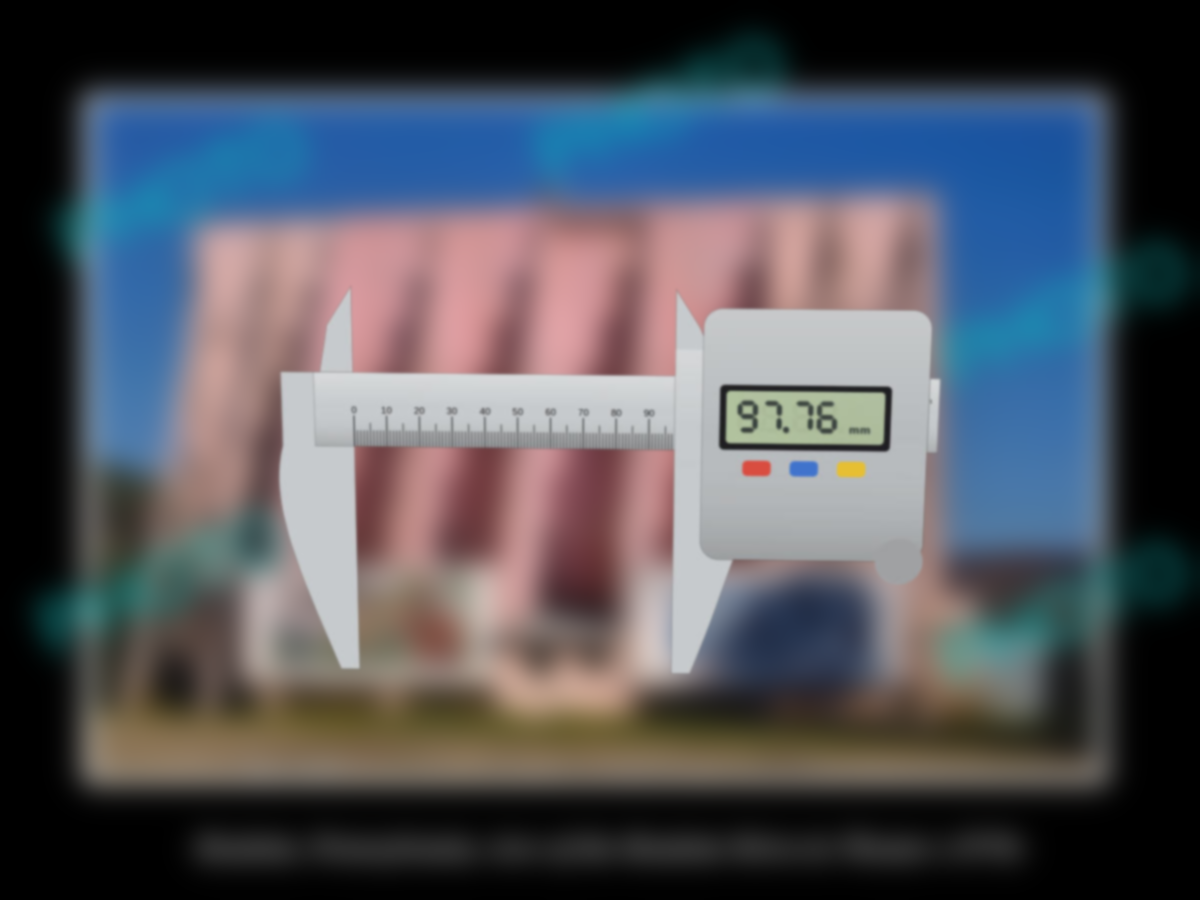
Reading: 97.76 mm
